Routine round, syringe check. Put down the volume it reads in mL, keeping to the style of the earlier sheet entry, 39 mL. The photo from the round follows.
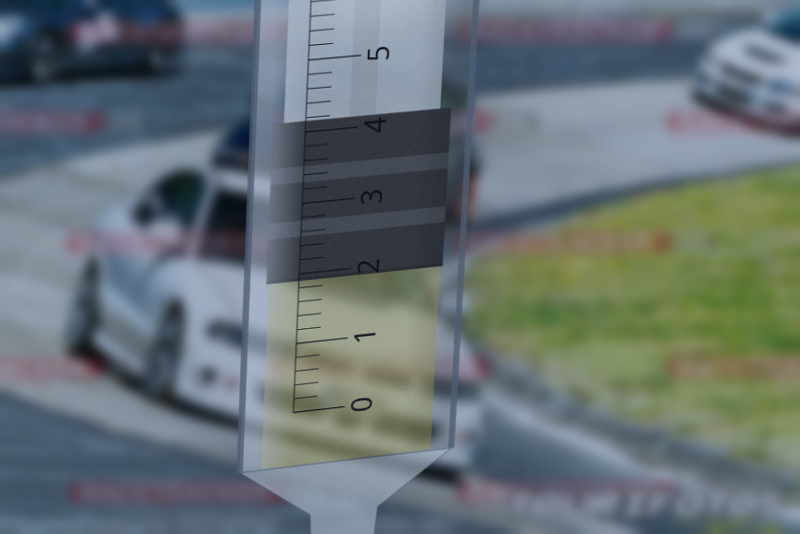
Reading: 1.9 mL
